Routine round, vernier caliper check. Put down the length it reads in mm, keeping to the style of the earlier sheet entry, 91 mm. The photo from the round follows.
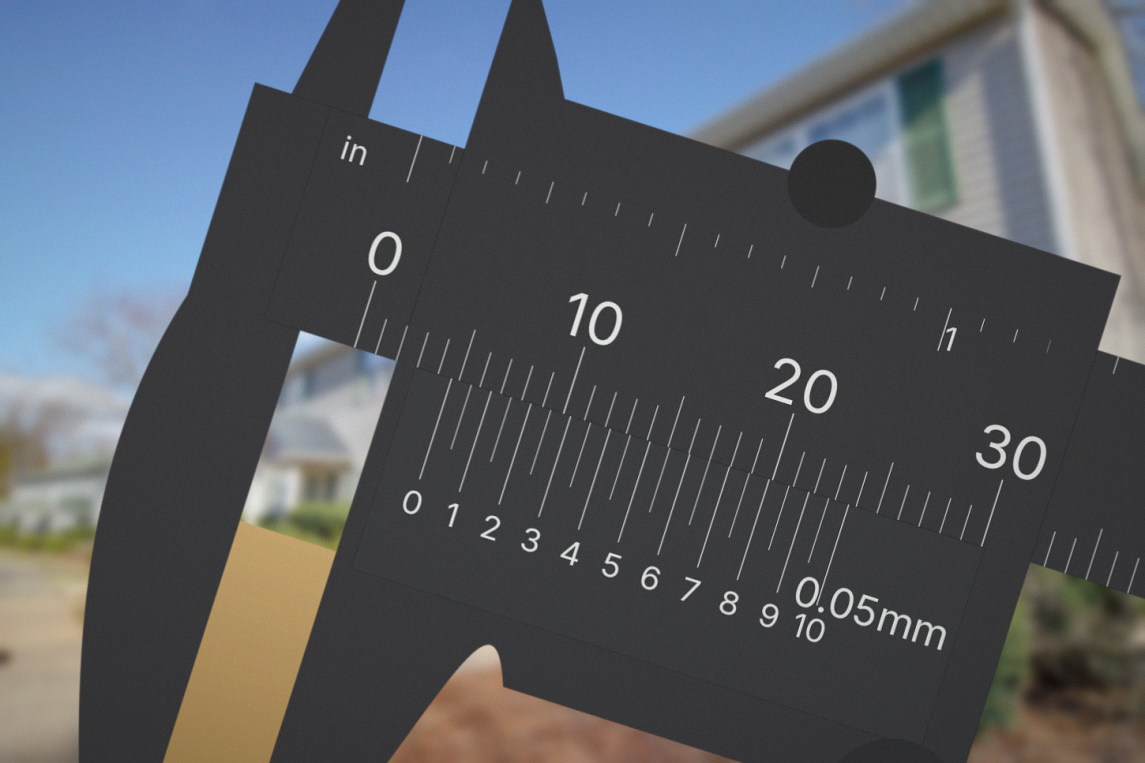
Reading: 4.65 mm
